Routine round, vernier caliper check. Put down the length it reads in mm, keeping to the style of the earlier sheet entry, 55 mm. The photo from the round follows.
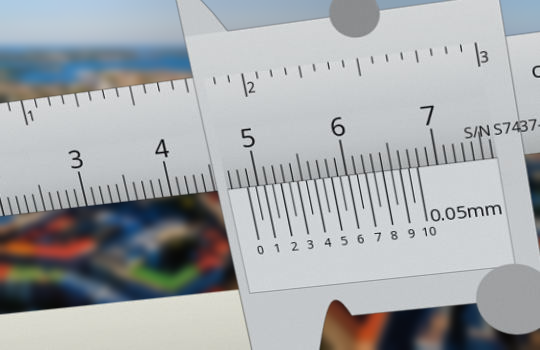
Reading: 48.8 mm
